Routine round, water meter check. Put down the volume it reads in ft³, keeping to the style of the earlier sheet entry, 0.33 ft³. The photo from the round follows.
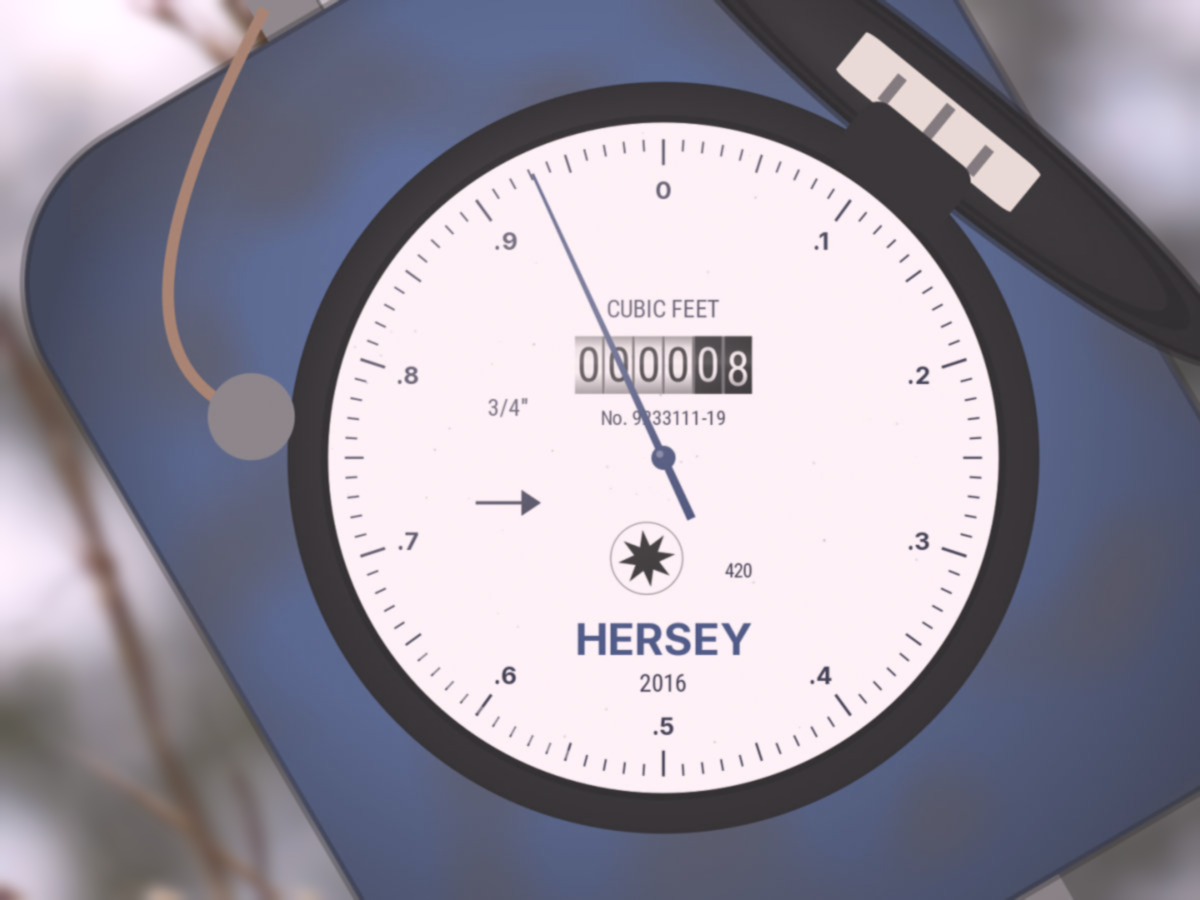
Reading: 7.93 ft³
